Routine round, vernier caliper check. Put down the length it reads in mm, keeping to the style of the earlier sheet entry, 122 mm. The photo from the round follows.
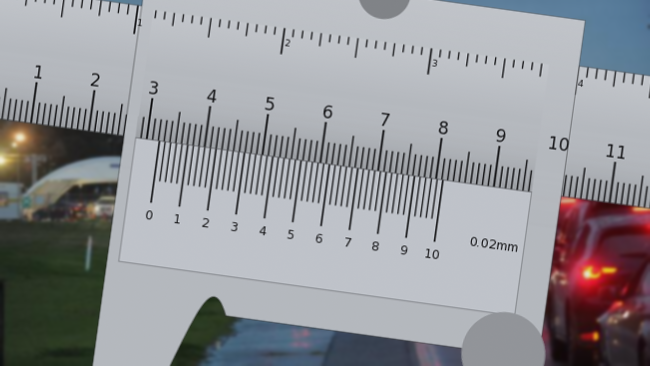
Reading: 32.2 mm
